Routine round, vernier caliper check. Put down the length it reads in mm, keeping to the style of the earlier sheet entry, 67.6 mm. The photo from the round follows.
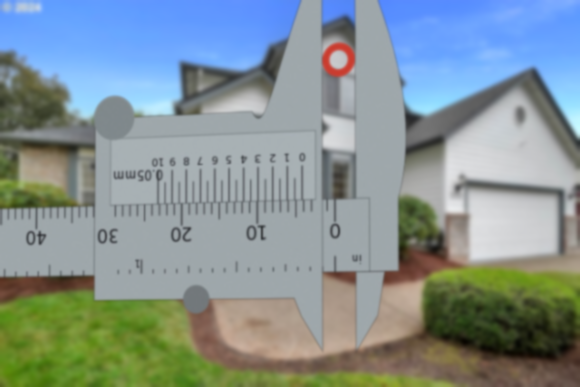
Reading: 4.2 mm
